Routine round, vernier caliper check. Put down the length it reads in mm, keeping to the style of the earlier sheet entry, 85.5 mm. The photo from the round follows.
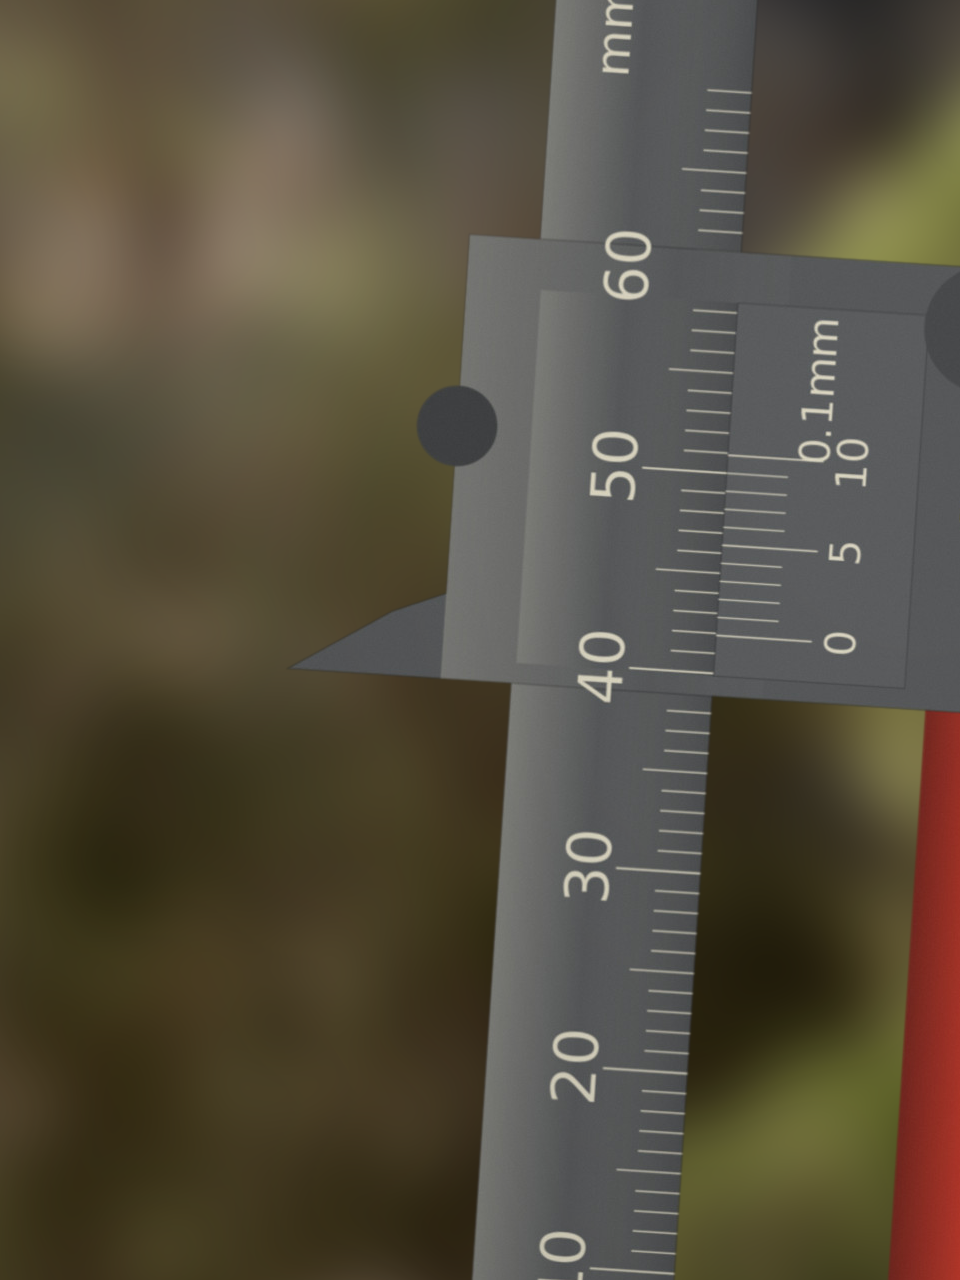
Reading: 41.9 mm
